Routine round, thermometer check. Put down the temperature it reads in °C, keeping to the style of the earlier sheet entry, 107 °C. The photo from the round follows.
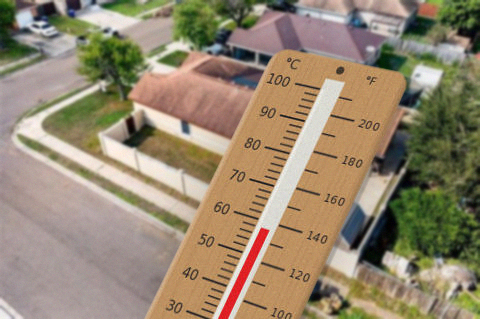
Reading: 58 °C
